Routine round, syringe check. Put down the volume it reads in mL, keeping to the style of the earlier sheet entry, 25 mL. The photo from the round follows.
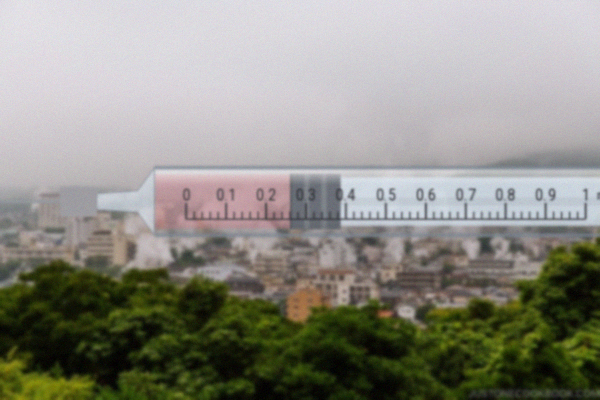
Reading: 0.26 mL
